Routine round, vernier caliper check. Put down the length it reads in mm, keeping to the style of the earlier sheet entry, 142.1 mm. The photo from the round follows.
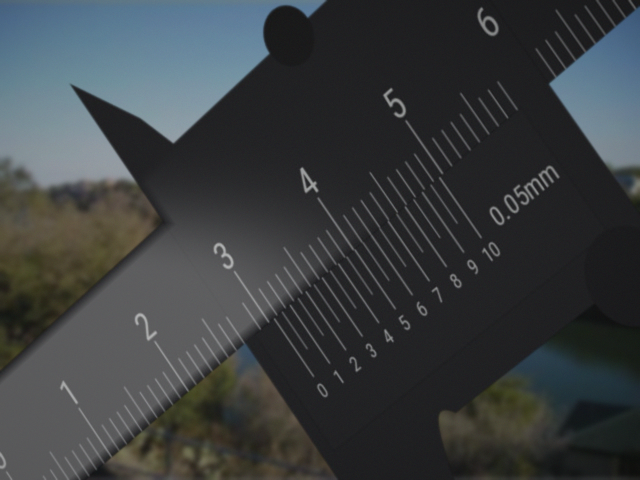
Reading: 30.6 mm
